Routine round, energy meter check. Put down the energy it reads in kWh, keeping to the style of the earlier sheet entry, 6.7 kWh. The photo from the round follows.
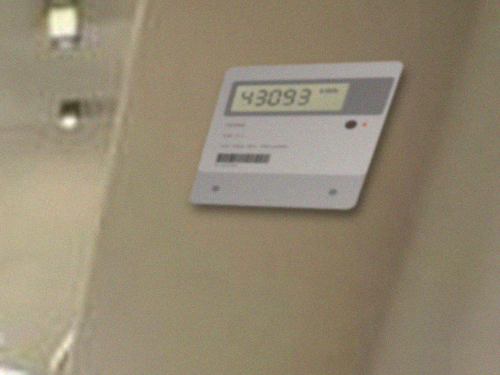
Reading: 43093 kWh
